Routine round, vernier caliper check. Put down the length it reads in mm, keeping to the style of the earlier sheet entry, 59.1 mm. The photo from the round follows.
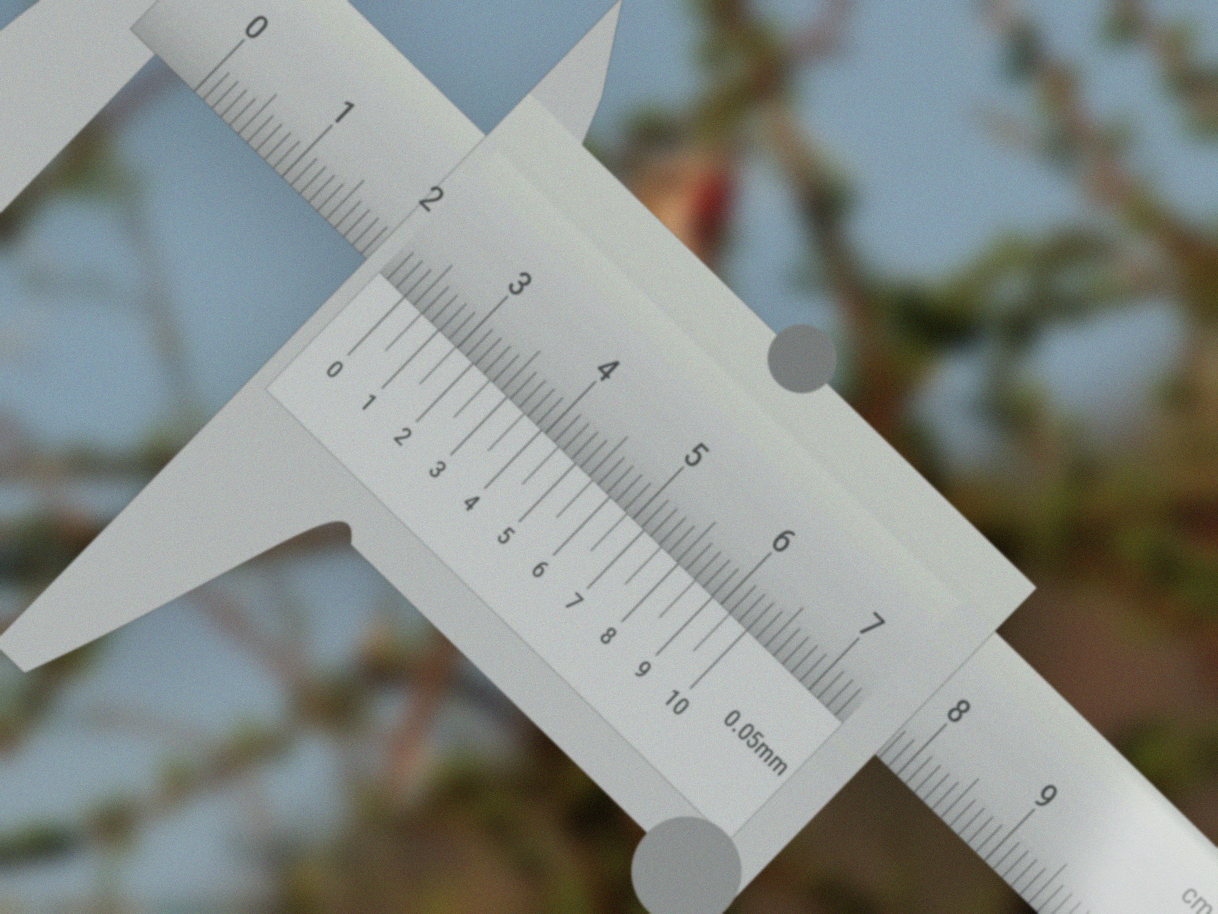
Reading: 24.0 mm
